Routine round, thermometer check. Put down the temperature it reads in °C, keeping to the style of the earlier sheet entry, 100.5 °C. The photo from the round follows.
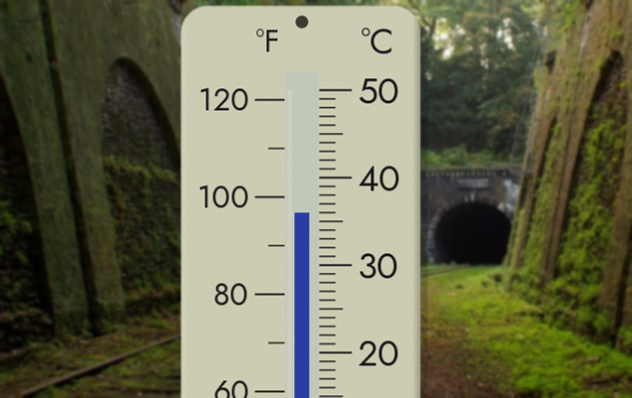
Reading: 36 °C
